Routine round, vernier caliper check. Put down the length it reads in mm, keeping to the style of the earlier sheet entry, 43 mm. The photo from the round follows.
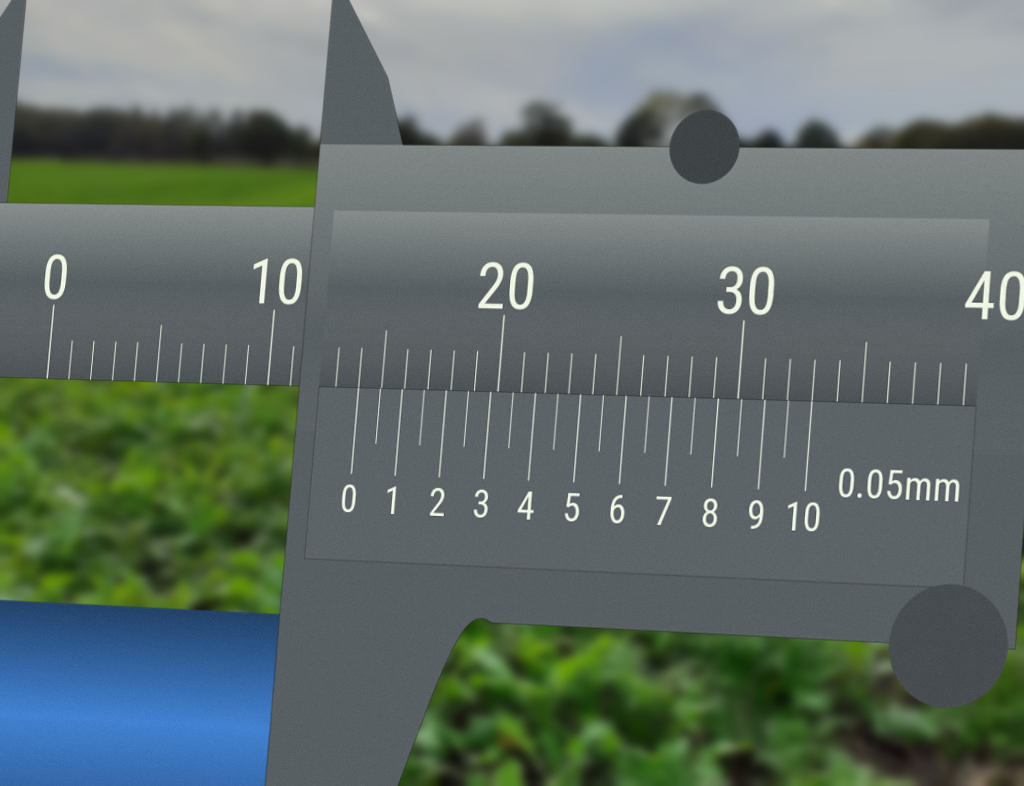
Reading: 14.0 mm
